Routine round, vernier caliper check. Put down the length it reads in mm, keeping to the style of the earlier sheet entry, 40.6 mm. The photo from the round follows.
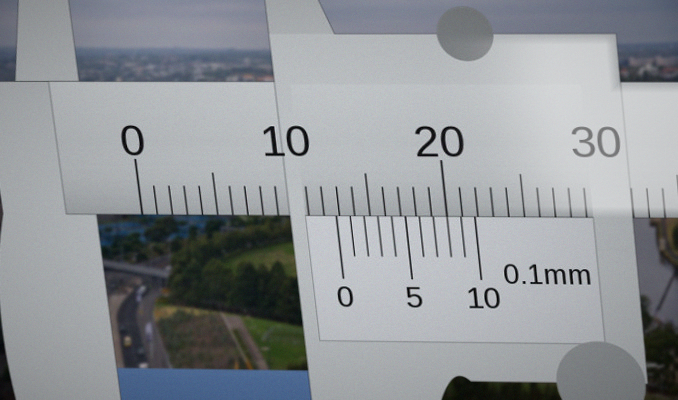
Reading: 12.8 mm
